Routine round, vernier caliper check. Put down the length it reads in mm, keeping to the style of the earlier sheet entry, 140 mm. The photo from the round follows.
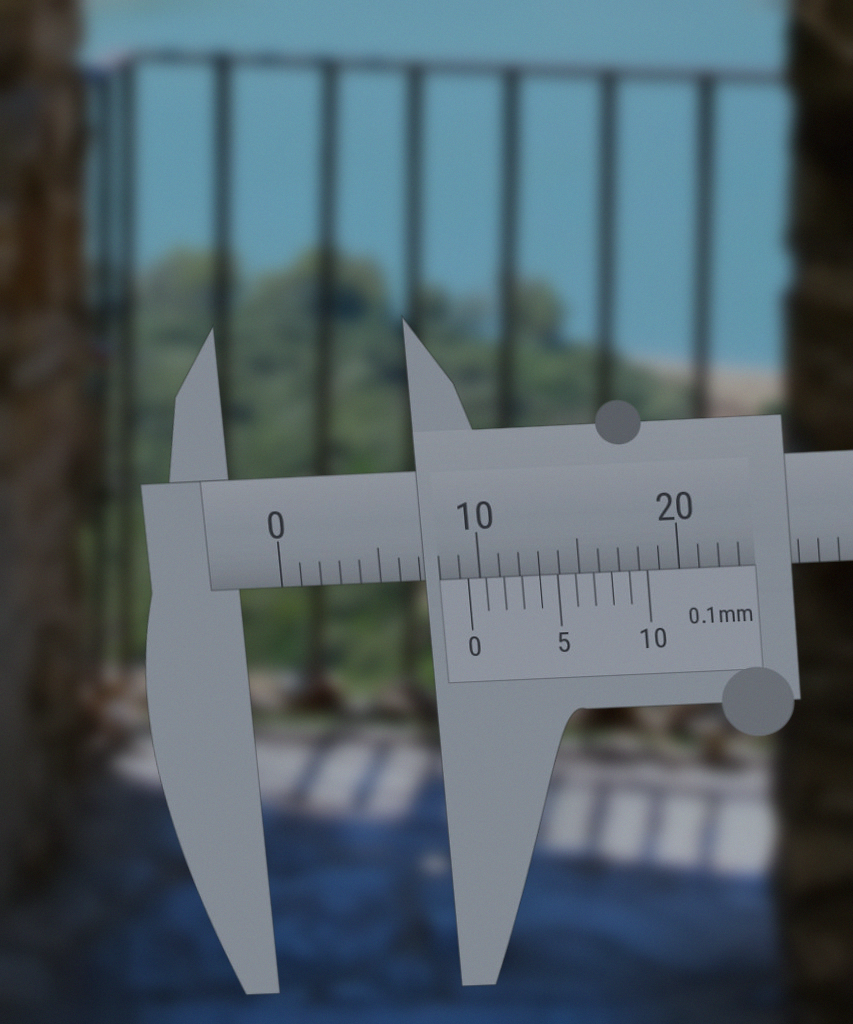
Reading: 9.4 mm
